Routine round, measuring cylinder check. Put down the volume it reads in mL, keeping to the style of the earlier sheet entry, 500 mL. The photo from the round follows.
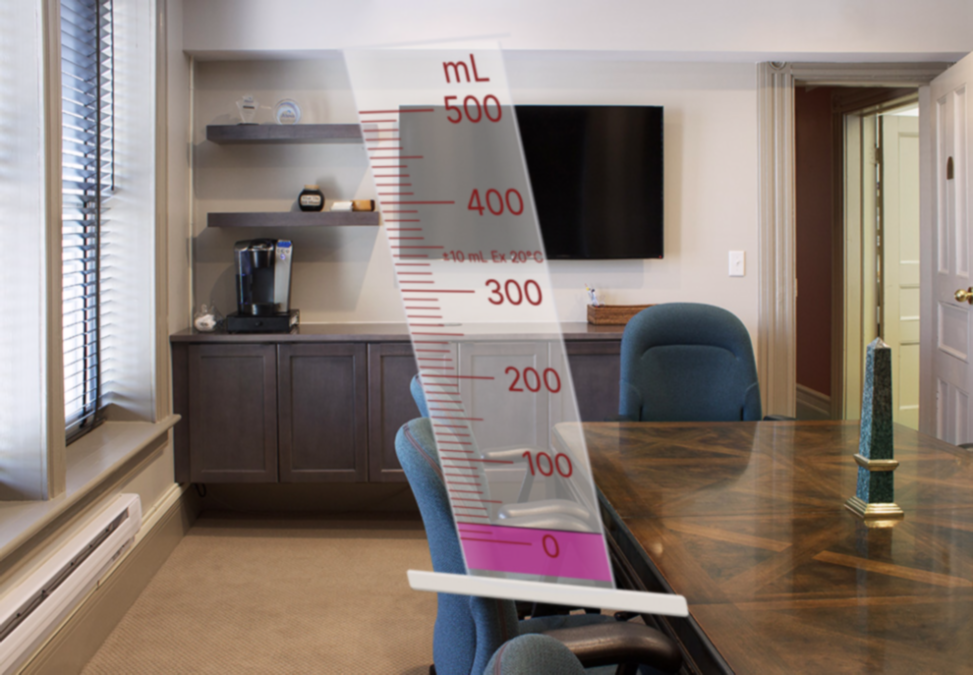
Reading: 20 mL
